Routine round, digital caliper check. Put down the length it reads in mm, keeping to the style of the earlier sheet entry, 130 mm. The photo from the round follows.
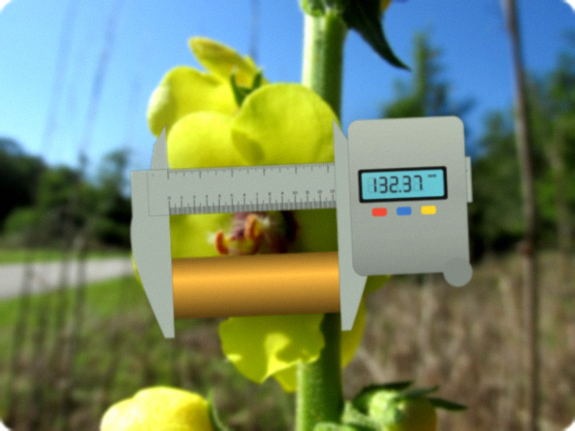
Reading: 132.37 mm
